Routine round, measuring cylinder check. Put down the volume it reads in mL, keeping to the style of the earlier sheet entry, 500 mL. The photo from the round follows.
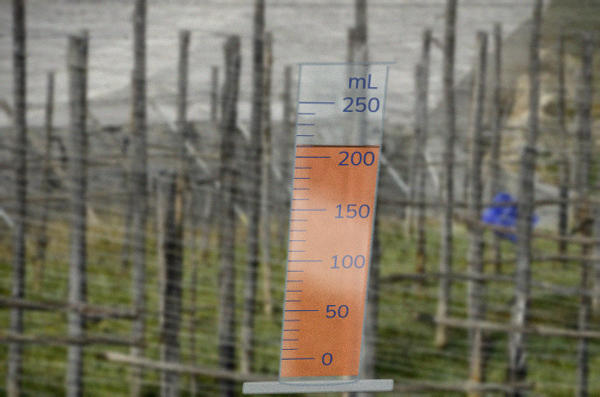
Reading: 210 mL
